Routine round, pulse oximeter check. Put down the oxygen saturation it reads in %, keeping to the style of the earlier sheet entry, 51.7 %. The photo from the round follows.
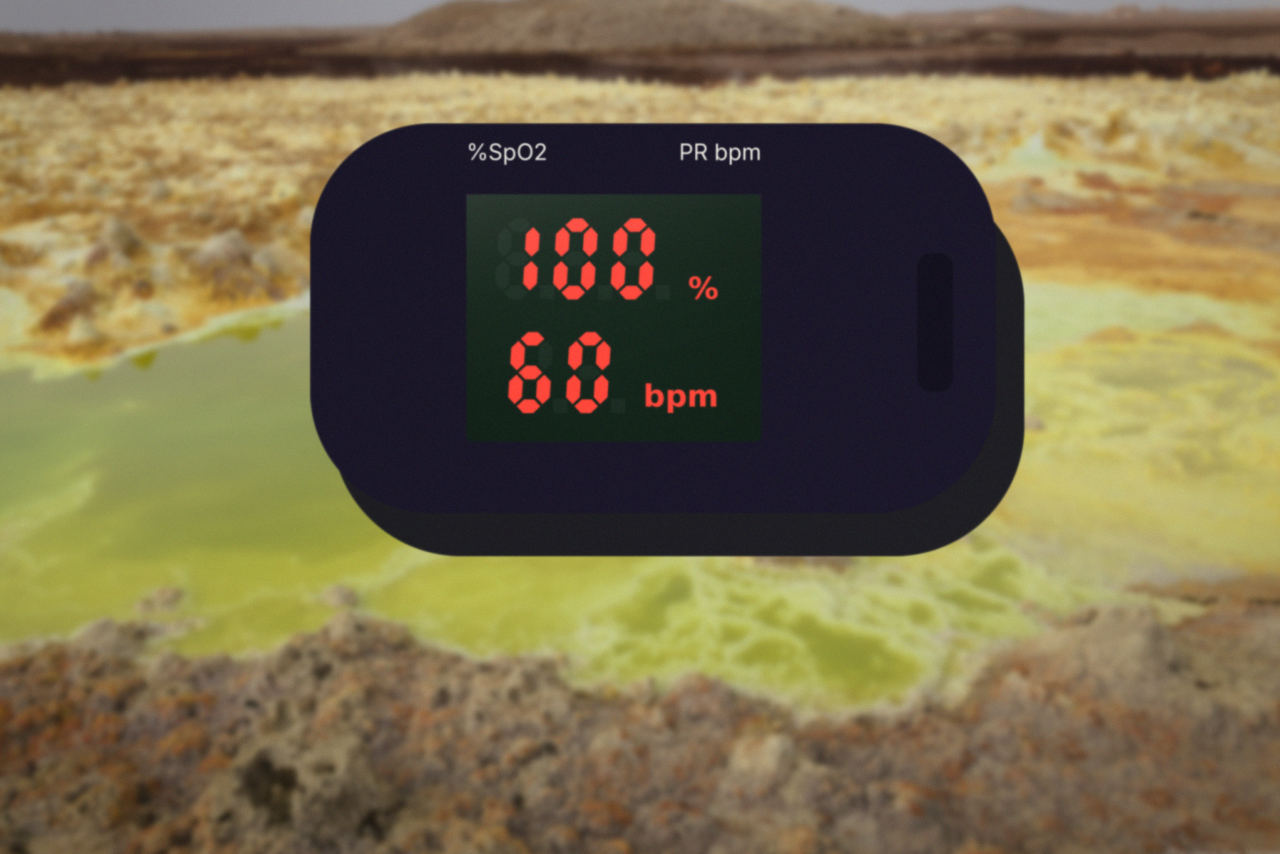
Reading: 100 %
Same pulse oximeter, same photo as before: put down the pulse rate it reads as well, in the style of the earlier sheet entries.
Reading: 60 bpm
